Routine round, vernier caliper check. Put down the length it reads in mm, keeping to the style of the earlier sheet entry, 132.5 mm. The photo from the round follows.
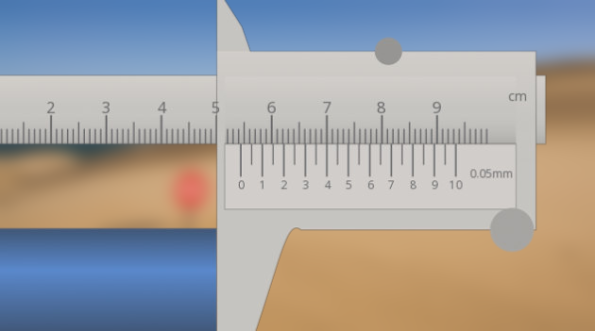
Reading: 54.4 mm
